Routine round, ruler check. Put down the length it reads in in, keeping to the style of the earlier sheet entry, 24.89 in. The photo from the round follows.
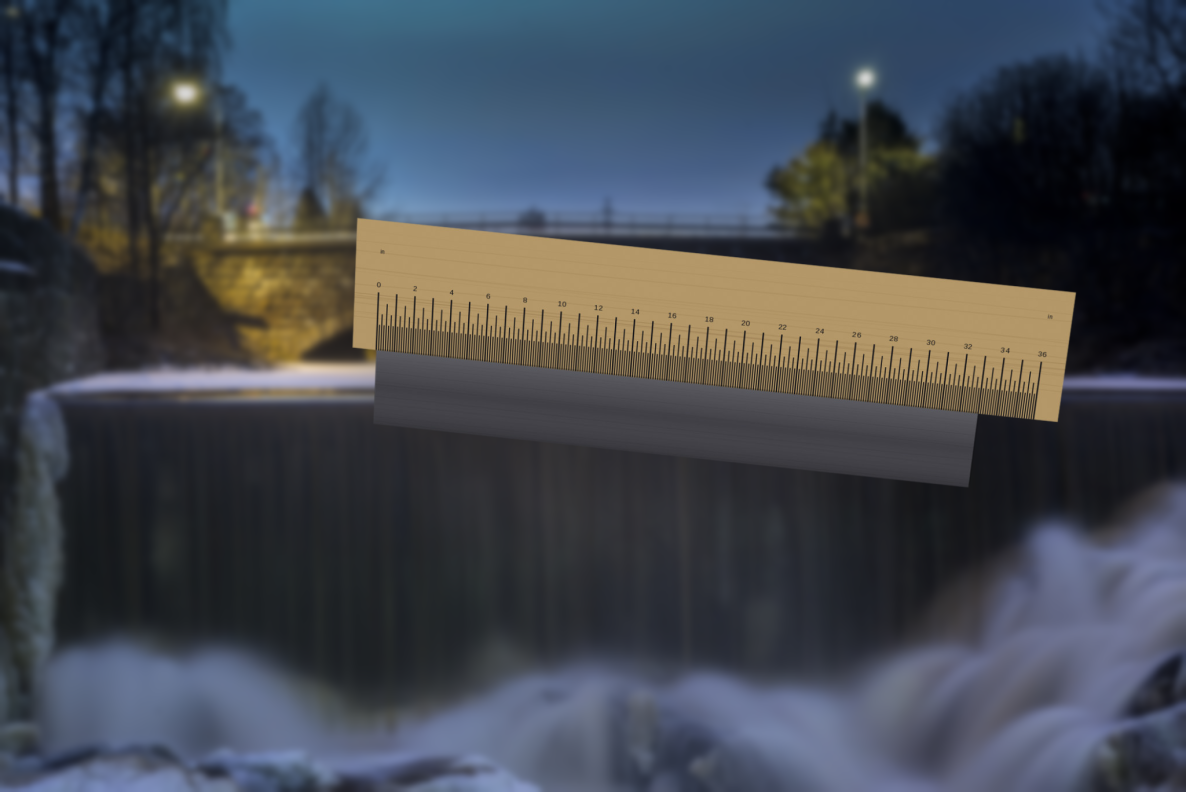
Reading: 33 in
